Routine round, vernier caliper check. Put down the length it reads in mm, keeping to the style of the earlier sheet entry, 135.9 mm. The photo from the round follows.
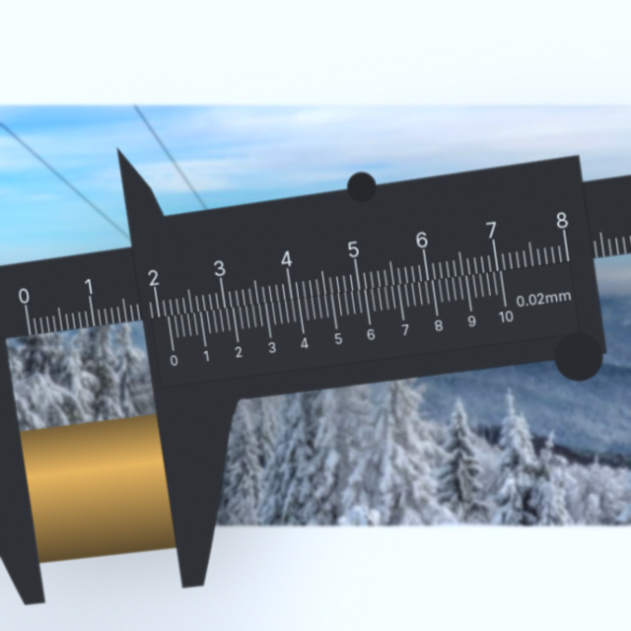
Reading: 21.4 mm
